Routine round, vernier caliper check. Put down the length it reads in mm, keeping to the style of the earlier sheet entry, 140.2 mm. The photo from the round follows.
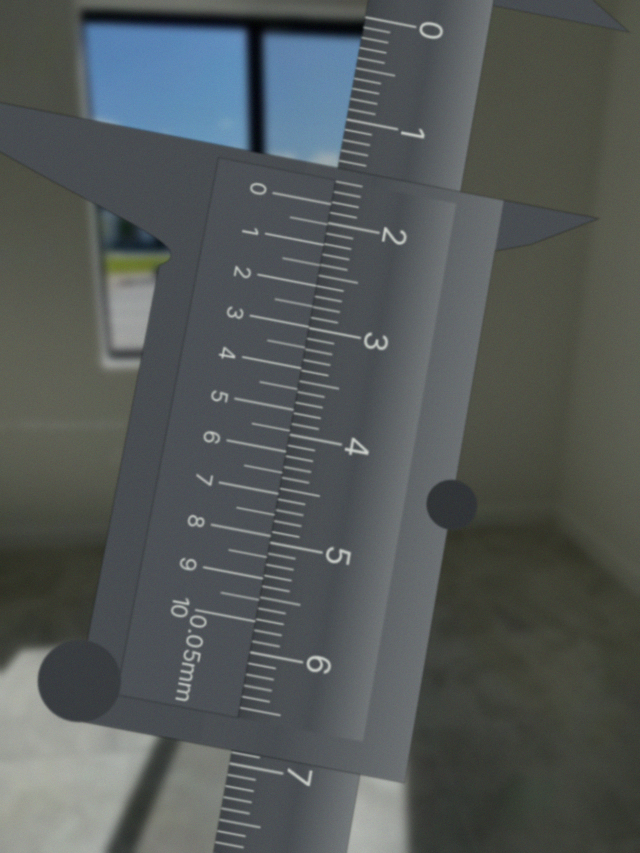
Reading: 18.2 mm
